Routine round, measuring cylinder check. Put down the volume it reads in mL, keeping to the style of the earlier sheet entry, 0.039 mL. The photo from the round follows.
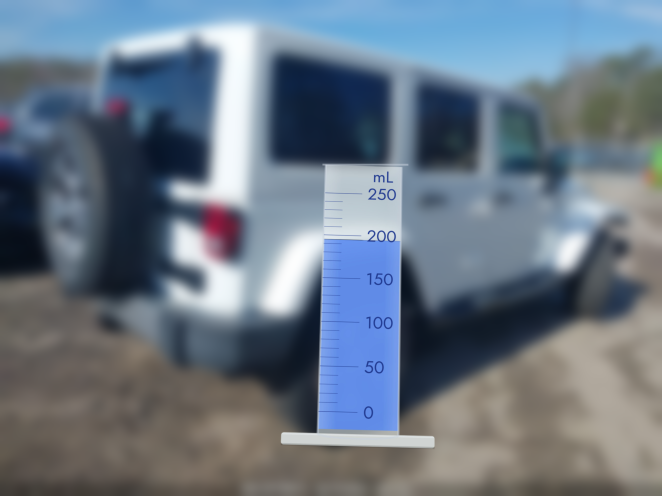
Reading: 195 mL
